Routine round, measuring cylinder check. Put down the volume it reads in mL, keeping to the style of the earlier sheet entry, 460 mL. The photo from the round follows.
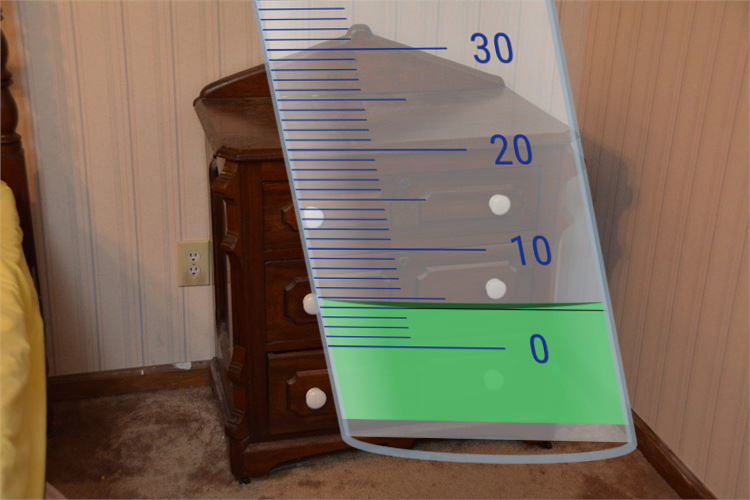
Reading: 4 mL
